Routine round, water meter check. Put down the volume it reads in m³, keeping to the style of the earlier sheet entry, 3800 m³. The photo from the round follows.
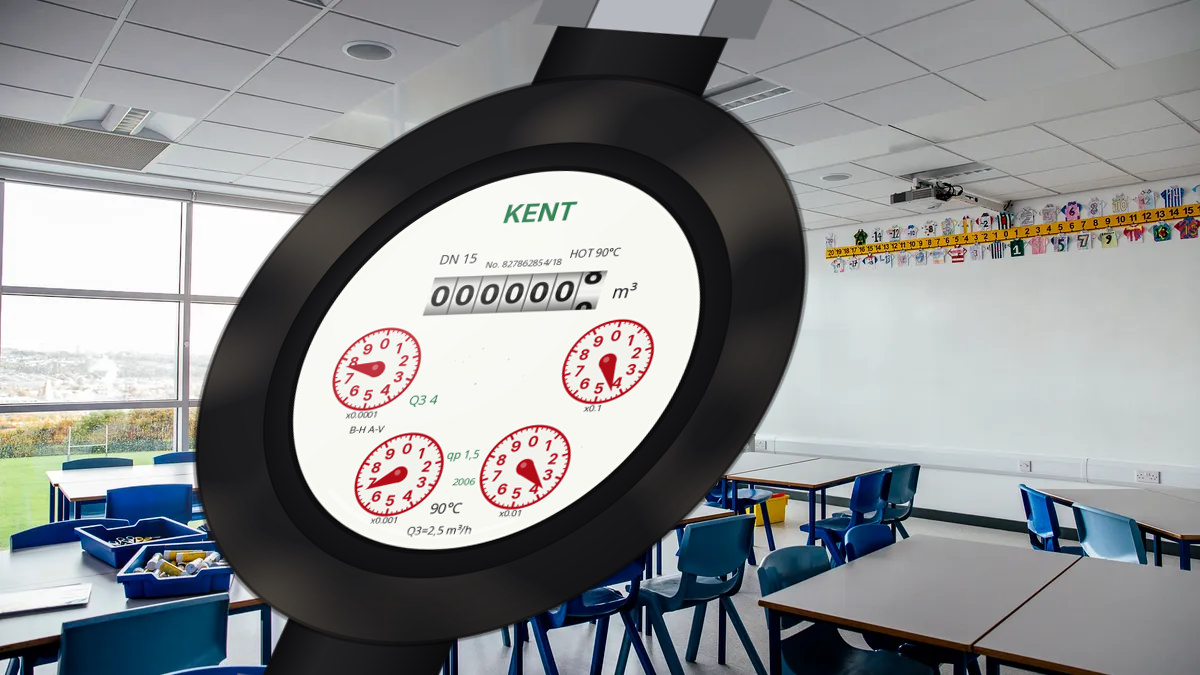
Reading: 8.4367 m³
